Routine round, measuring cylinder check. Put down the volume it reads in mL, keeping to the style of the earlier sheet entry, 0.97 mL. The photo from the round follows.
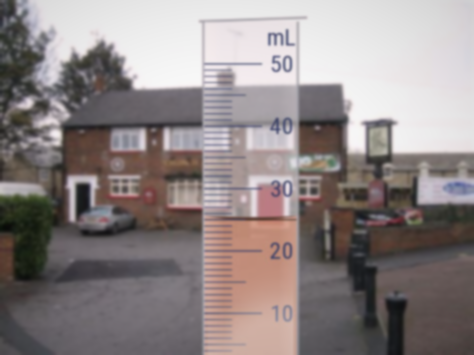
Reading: 25 mL
